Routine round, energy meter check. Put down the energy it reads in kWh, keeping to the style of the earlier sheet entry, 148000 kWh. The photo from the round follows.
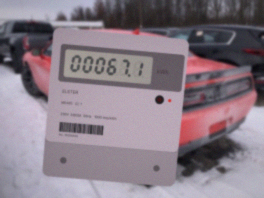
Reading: 67.1 kWh
